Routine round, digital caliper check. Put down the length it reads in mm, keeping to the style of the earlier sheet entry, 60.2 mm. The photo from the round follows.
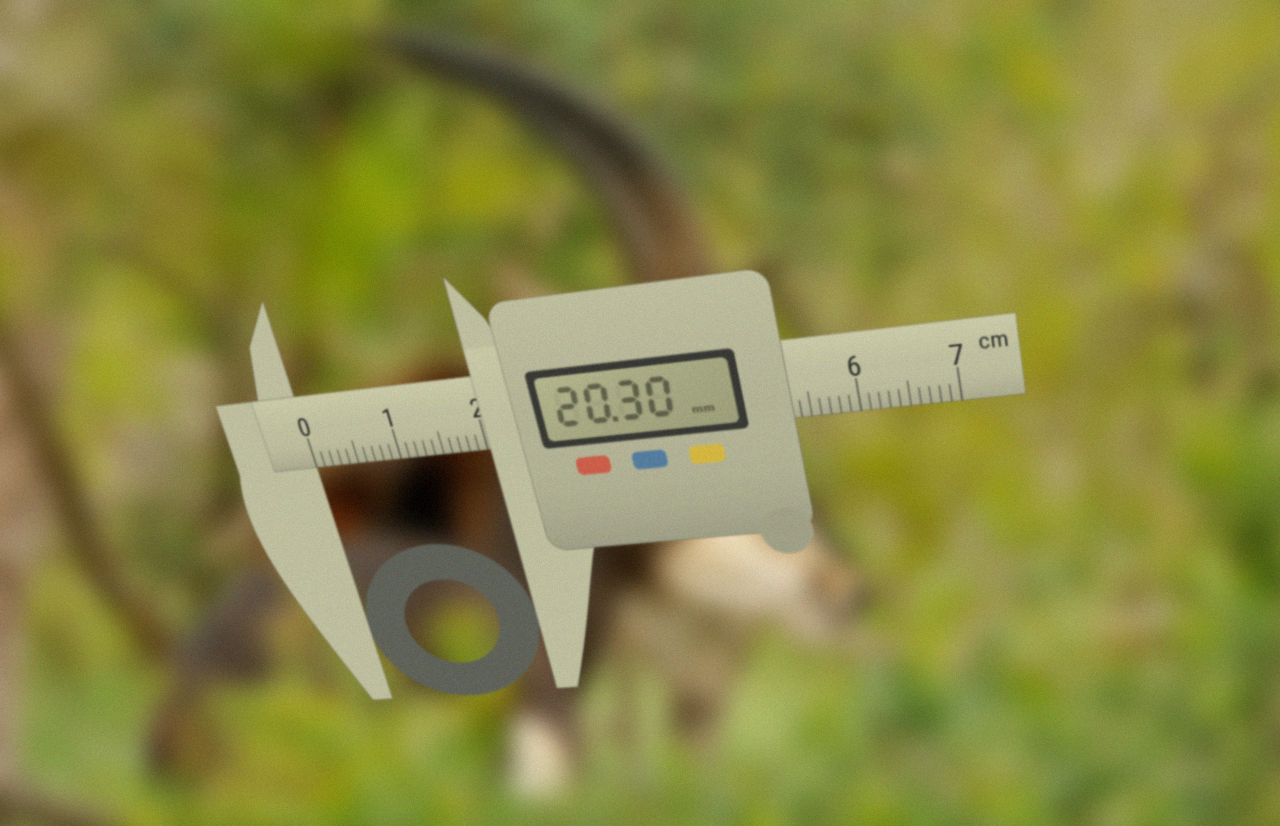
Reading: 20.30 mm
